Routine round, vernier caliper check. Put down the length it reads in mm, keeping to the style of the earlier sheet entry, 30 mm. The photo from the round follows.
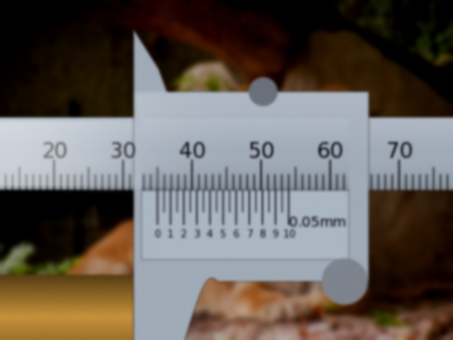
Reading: 35.0 mm
